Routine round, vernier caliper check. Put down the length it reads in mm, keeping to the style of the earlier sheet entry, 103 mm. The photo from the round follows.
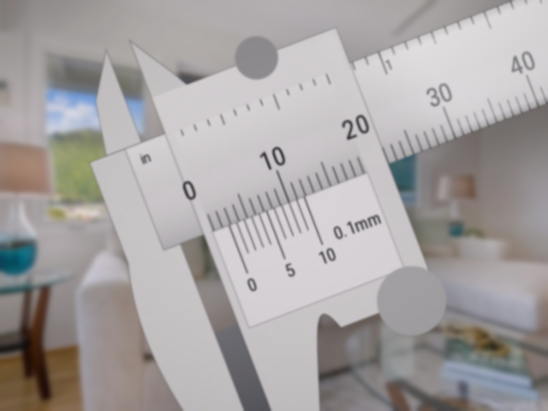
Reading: 2.8 mm
